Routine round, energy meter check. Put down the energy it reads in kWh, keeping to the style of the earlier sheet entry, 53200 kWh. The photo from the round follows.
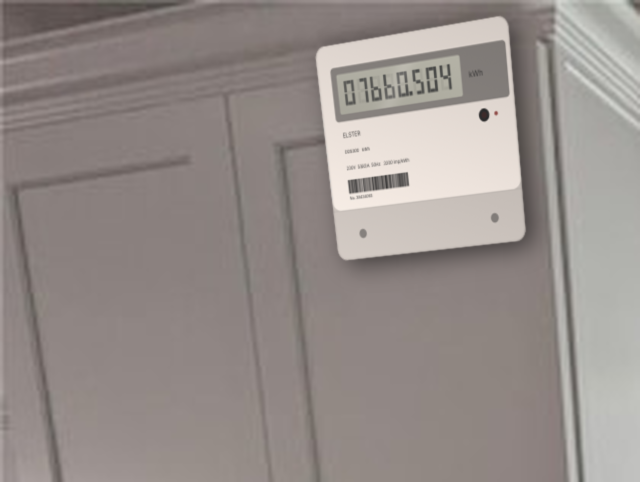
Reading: 7660.504 kWh
